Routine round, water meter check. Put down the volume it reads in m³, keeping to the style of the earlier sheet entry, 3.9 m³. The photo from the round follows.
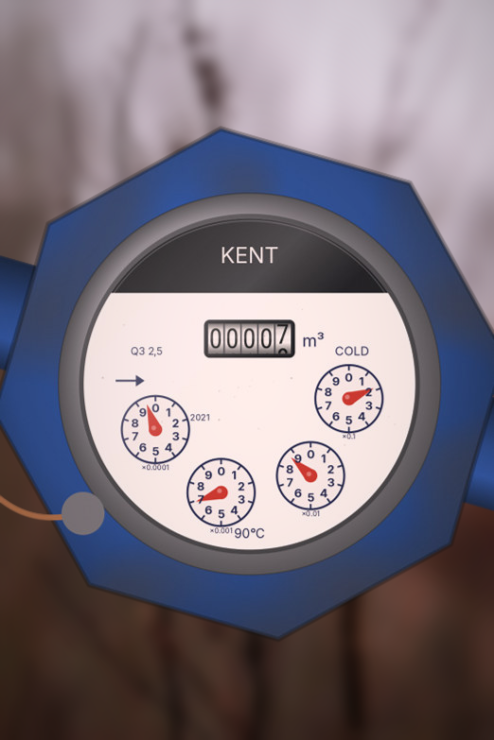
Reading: 7.1869 m³
